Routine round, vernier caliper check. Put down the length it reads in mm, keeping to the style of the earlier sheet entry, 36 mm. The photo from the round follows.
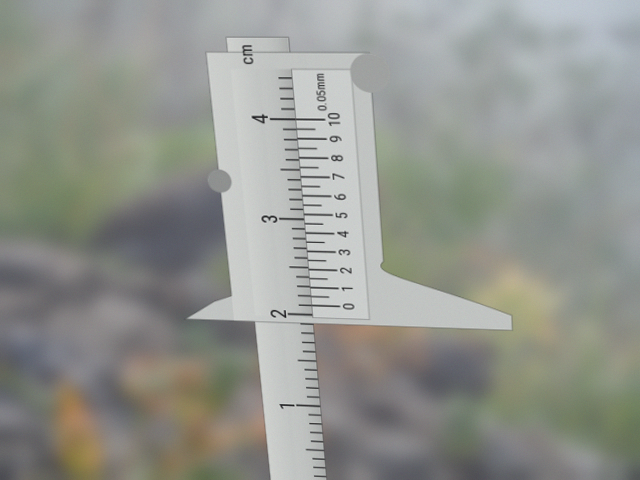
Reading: 21.0 mm
